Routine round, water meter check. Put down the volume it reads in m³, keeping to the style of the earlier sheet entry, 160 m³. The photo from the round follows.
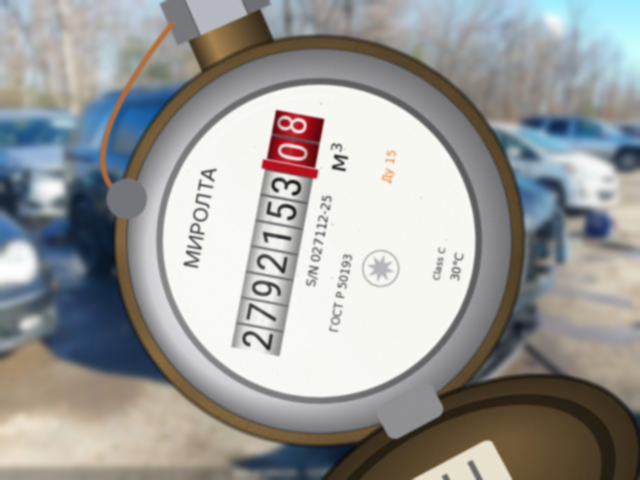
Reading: 2792153.08 m³
